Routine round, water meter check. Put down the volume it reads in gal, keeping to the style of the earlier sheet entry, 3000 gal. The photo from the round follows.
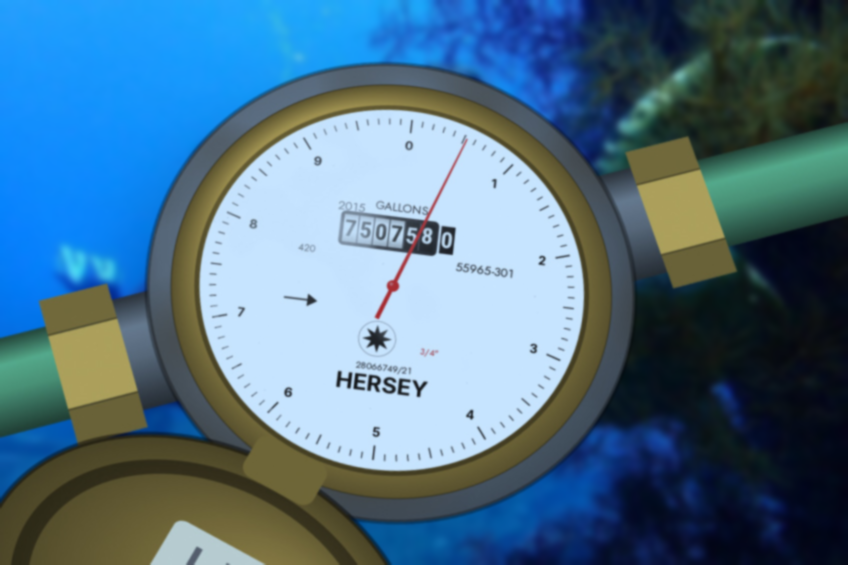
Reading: 7507580.5 gal
